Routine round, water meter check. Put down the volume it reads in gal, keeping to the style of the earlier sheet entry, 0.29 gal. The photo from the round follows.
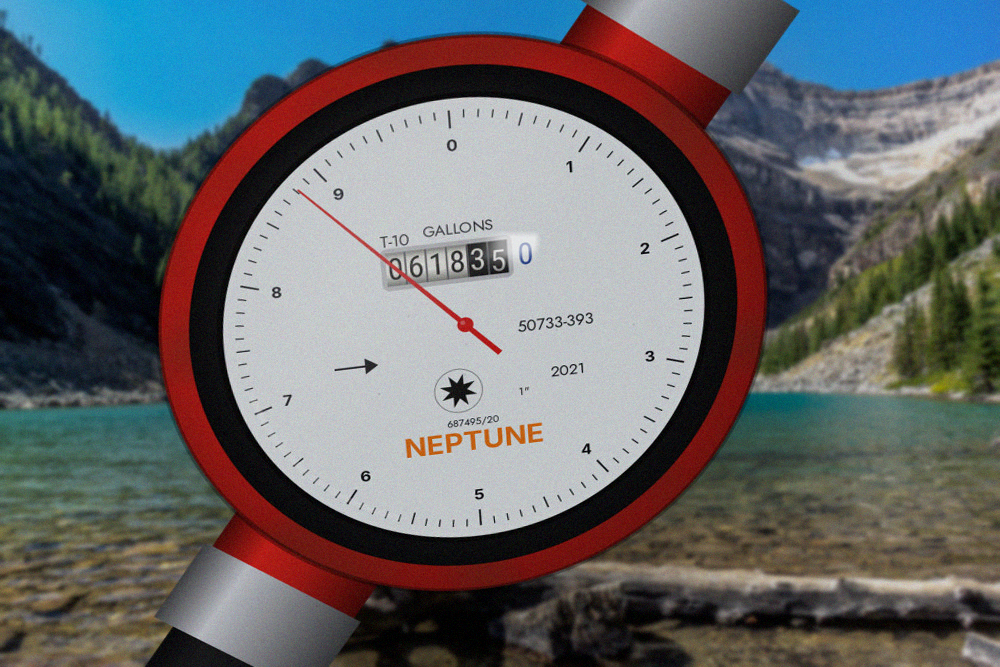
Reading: 618348.8 gal
